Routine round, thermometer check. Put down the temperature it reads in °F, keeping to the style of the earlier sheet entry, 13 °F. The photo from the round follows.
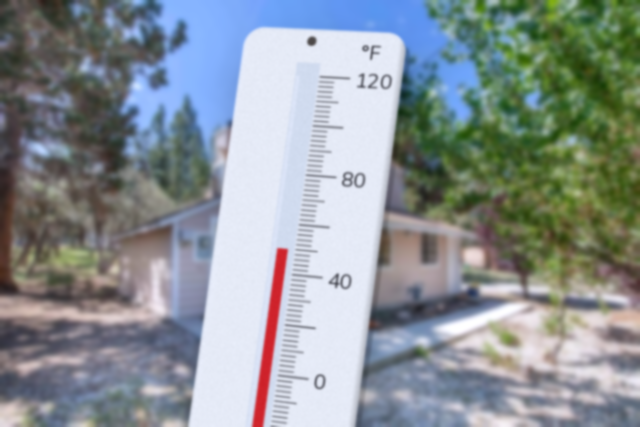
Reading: 50 °F
